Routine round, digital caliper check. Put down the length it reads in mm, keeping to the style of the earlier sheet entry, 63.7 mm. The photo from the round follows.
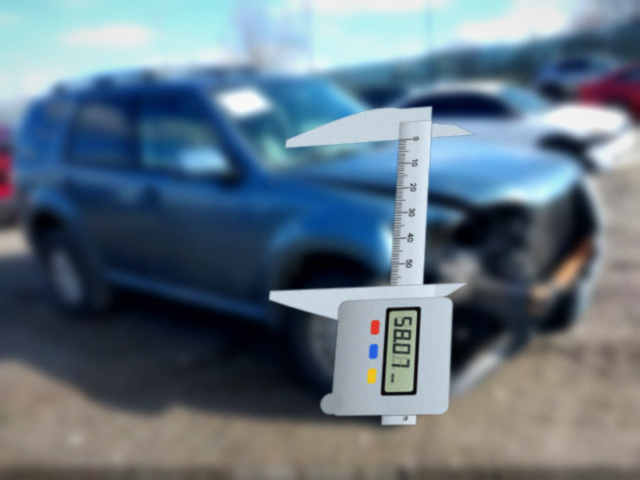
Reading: 58.07 mm
